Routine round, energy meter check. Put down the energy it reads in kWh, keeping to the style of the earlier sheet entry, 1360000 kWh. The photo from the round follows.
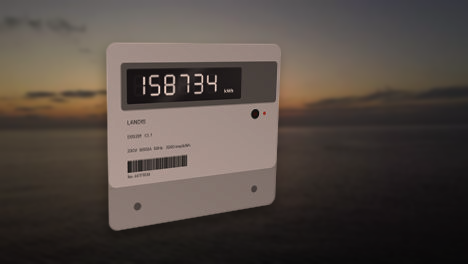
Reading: 158734 kWh
